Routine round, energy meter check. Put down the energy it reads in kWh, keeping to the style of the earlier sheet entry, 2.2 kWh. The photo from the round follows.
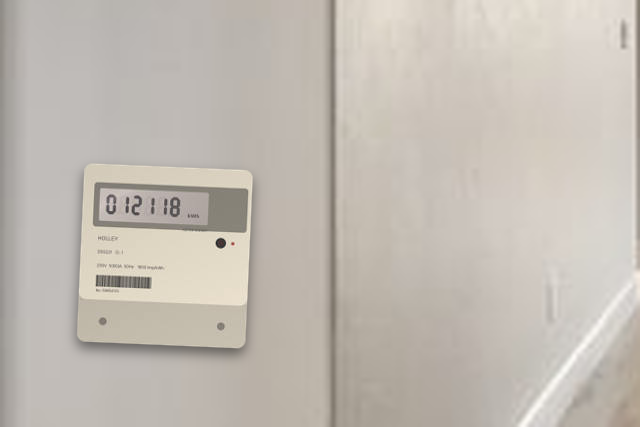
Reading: 12118 kWh
